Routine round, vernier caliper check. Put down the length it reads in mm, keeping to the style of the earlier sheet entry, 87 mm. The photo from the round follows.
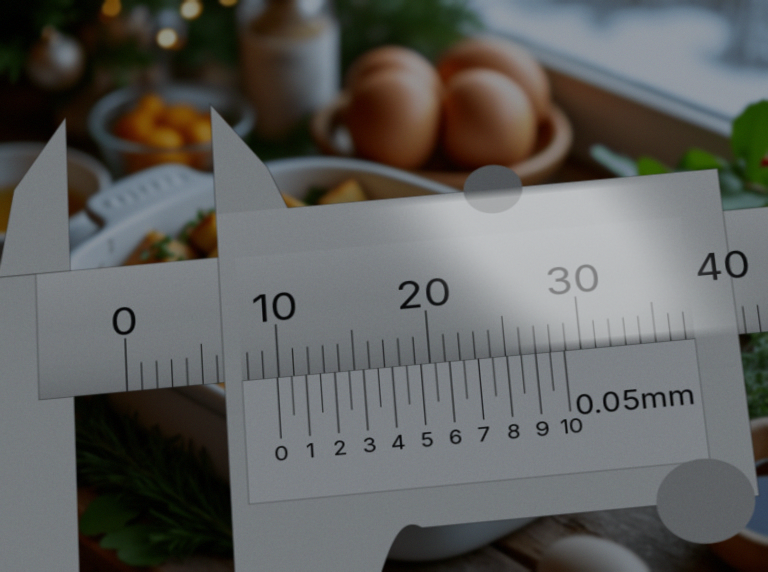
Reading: 9.9 mm
